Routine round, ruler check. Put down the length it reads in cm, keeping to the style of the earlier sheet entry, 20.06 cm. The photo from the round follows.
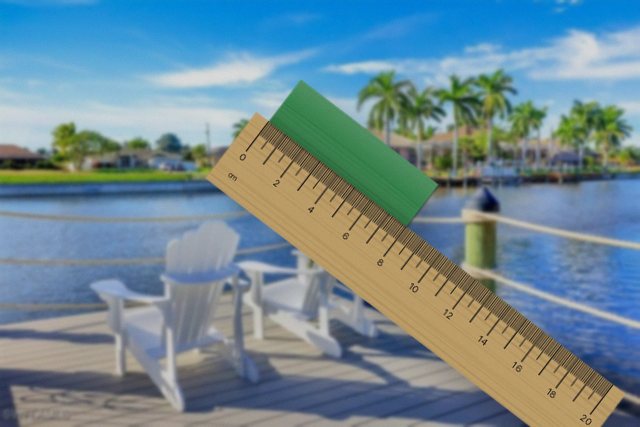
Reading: 8 cm
